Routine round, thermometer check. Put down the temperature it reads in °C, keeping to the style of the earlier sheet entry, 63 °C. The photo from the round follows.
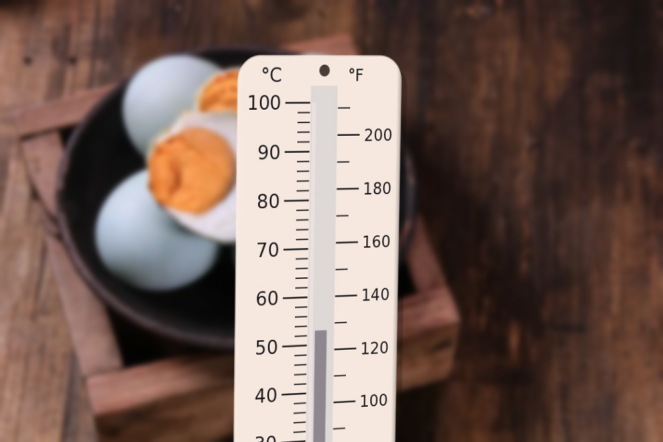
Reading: 53 °C
